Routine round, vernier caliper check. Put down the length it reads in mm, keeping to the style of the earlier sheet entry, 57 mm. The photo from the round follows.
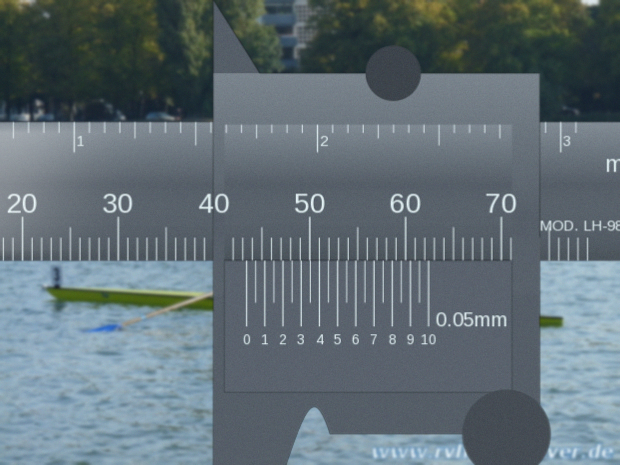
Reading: 43.4 mm
